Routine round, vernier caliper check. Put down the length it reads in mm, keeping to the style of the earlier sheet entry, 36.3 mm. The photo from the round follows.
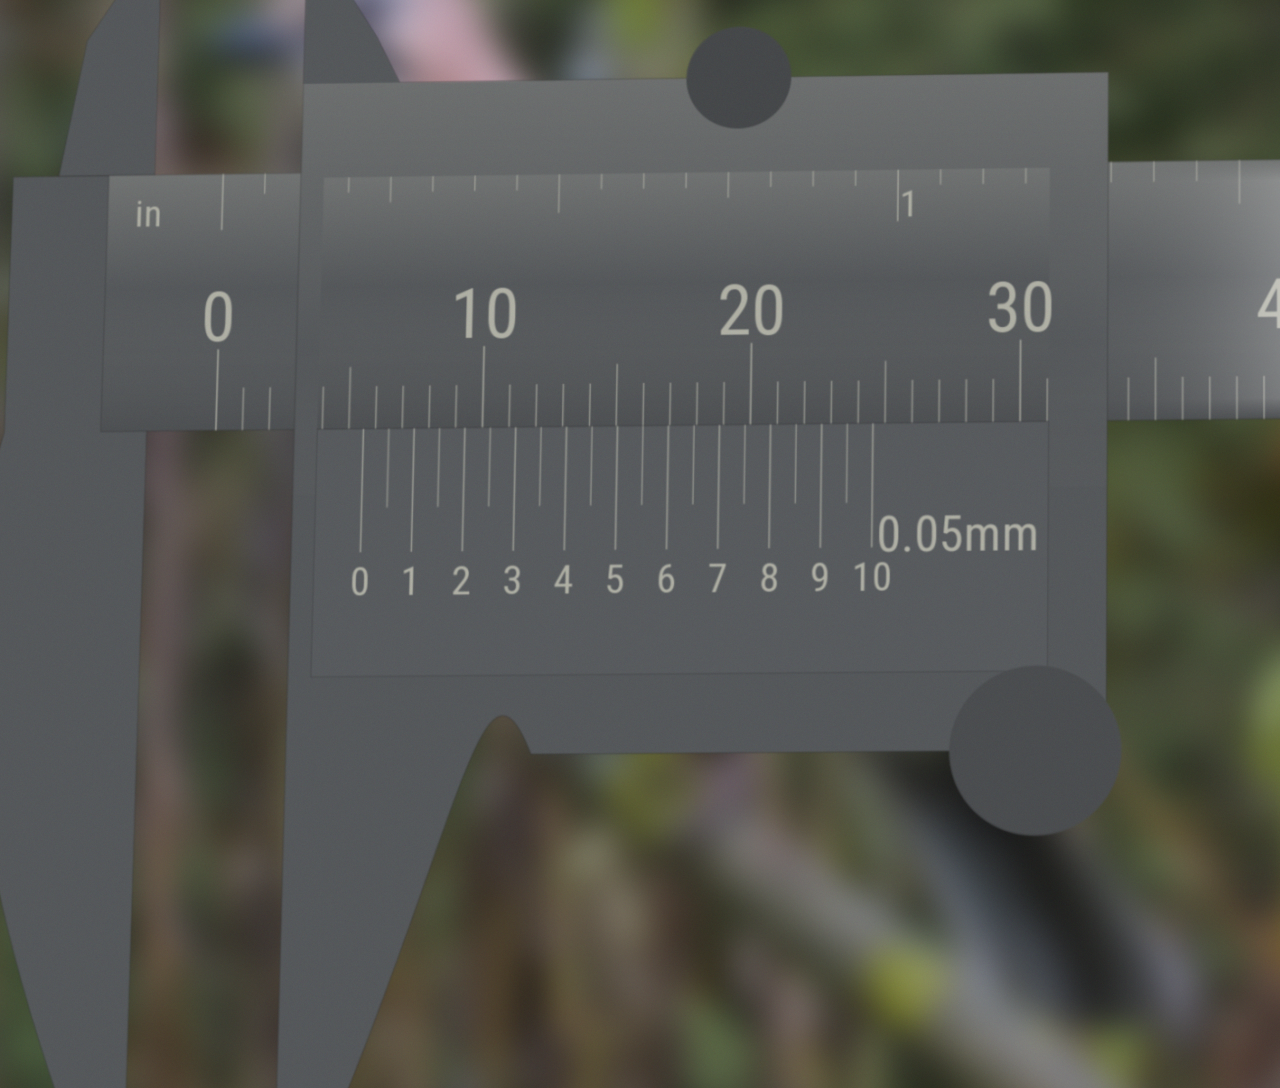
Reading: 5.55 mm
